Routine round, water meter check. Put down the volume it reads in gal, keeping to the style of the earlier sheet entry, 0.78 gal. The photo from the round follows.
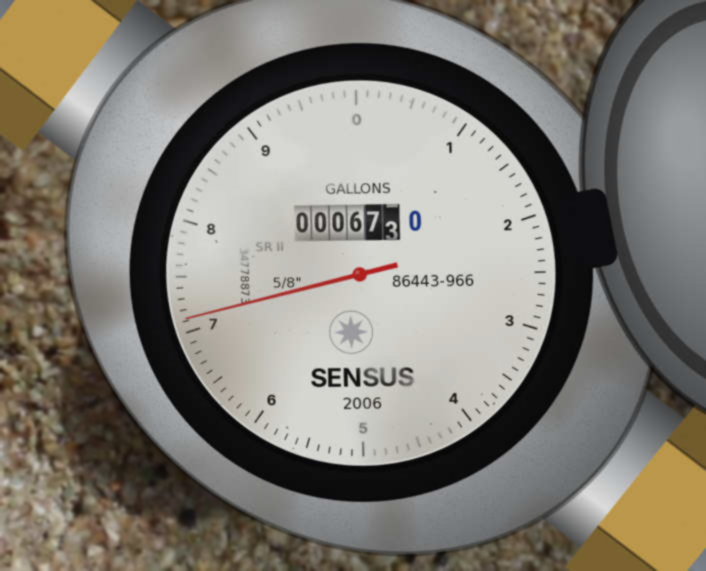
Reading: 6727.1 gal
